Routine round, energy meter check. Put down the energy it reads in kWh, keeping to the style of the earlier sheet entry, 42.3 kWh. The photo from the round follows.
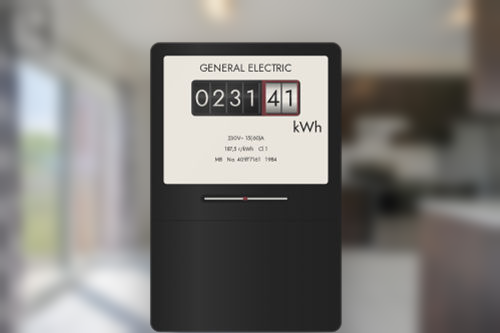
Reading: 231.41 kWh
